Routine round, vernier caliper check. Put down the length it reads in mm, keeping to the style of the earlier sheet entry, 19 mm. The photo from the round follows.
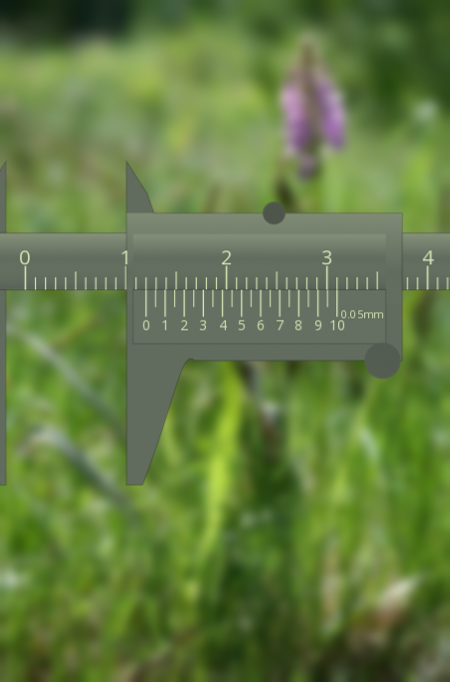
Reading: 12.0 mm
